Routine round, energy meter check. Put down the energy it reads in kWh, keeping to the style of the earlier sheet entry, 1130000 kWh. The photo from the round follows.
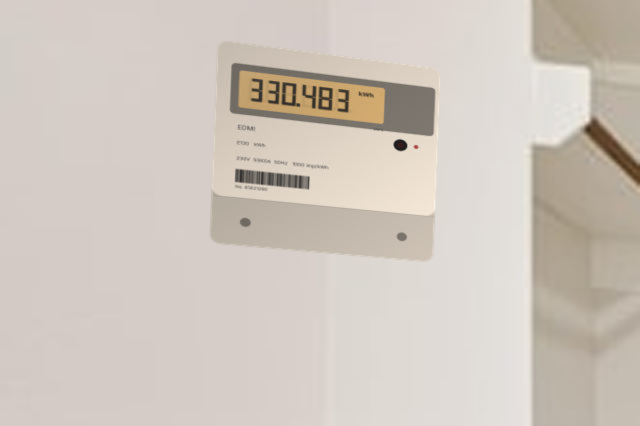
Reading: 330.483 kWh
